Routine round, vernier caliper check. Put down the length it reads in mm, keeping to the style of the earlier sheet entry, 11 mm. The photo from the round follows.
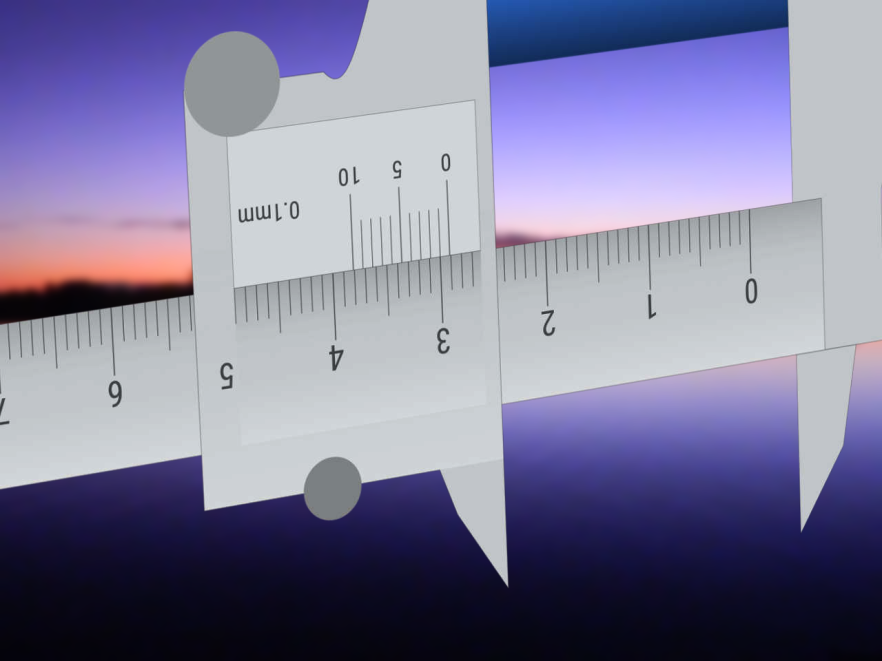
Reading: 29.1 mm
